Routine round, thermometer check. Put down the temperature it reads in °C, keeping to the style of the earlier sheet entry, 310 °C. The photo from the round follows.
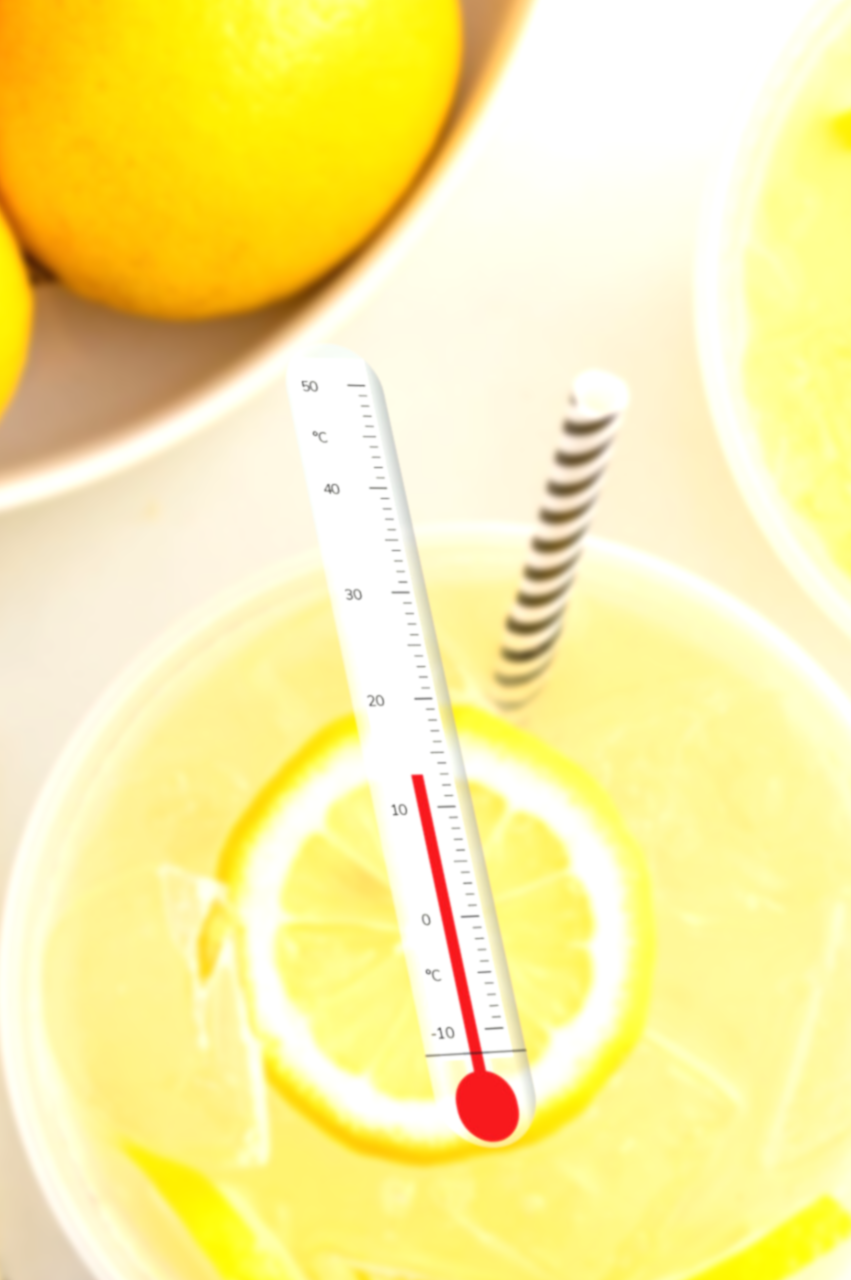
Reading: 13 °C
